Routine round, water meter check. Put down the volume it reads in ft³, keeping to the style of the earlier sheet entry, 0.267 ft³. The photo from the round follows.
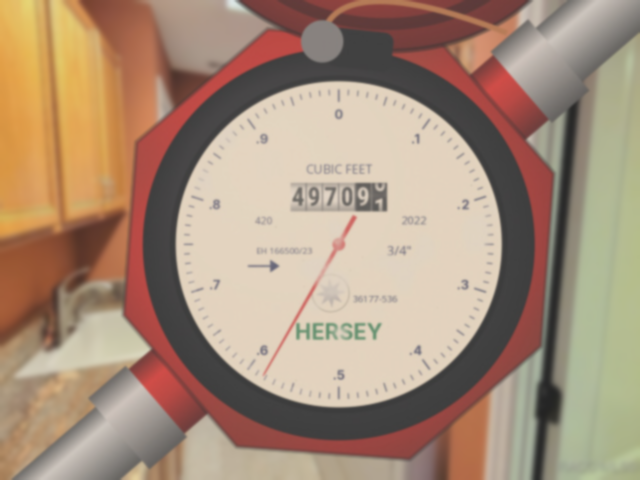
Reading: 497090.58 ft³
